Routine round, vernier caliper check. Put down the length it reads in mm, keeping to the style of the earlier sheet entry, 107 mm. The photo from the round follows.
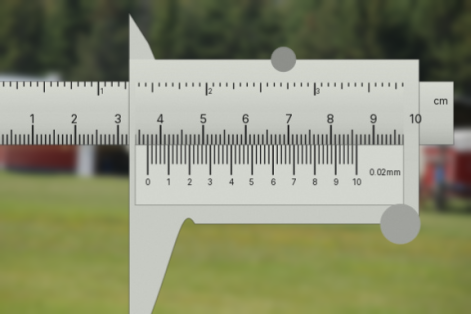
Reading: 37.0 mm
